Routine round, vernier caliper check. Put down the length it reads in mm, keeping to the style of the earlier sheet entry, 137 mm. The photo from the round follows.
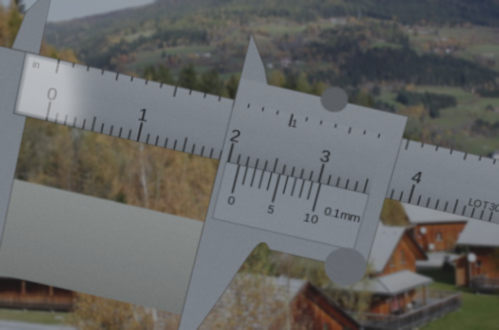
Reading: 21.2 mm
